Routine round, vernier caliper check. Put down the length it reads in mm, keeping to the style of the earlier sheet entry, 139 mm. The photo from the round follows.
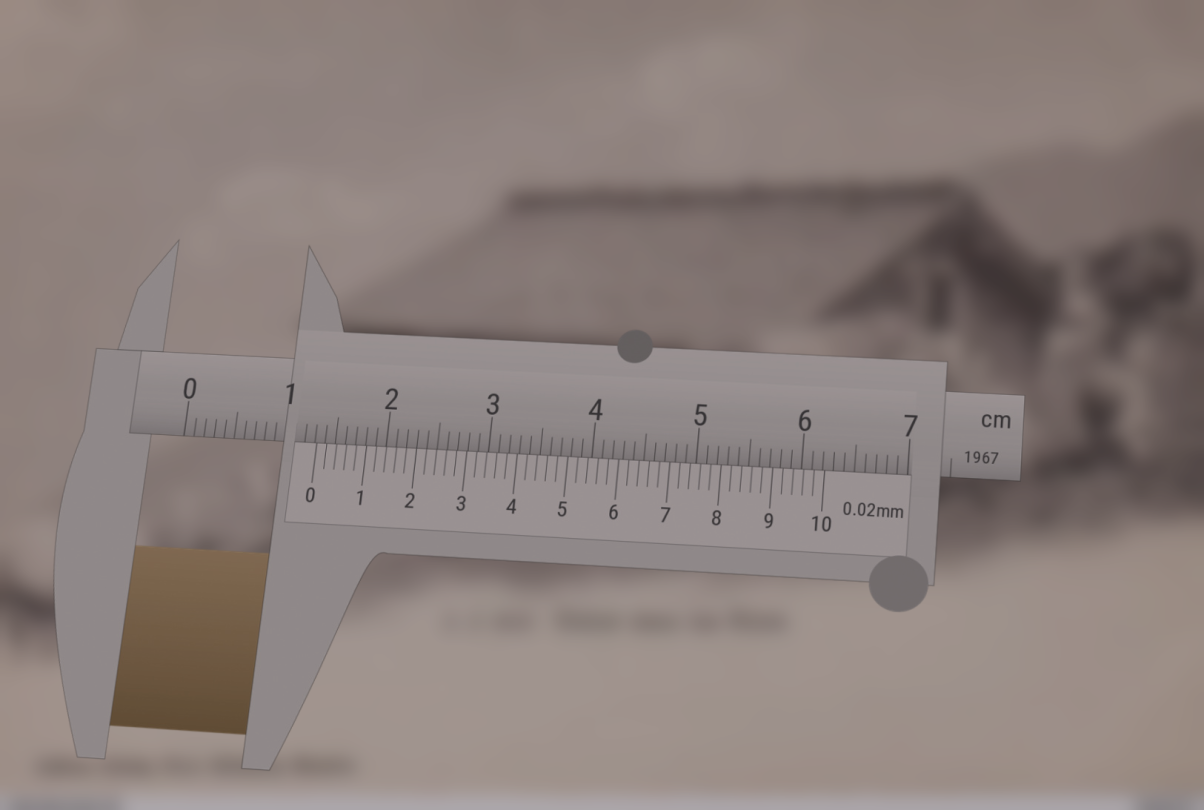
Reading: 13.2 mm
